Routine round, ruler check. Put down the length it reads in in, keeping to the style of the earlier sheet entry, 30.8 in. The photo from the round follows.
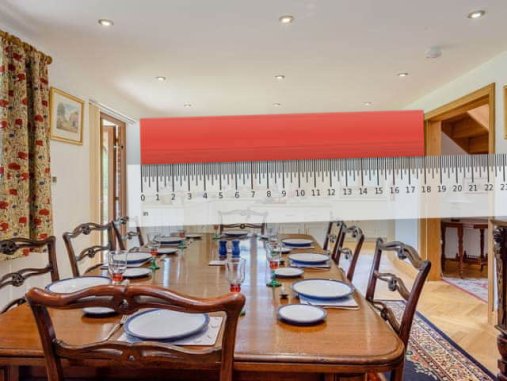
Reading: 18 in
